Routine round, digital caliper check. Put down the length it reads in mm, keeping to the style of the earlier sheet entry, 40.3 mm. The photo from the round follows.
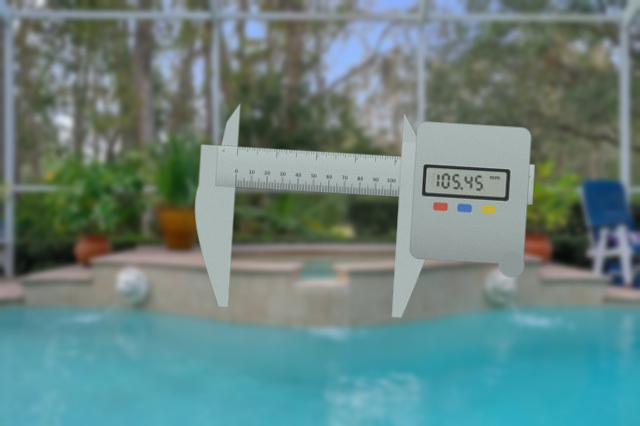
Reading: 105.45 mm
